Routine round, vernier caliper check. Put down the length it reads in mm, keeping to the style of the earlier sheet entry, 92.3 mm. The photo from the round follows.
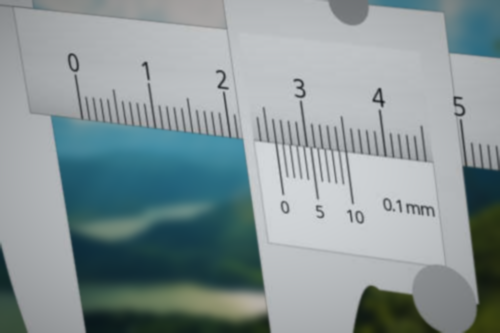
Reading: 26.0 mm
